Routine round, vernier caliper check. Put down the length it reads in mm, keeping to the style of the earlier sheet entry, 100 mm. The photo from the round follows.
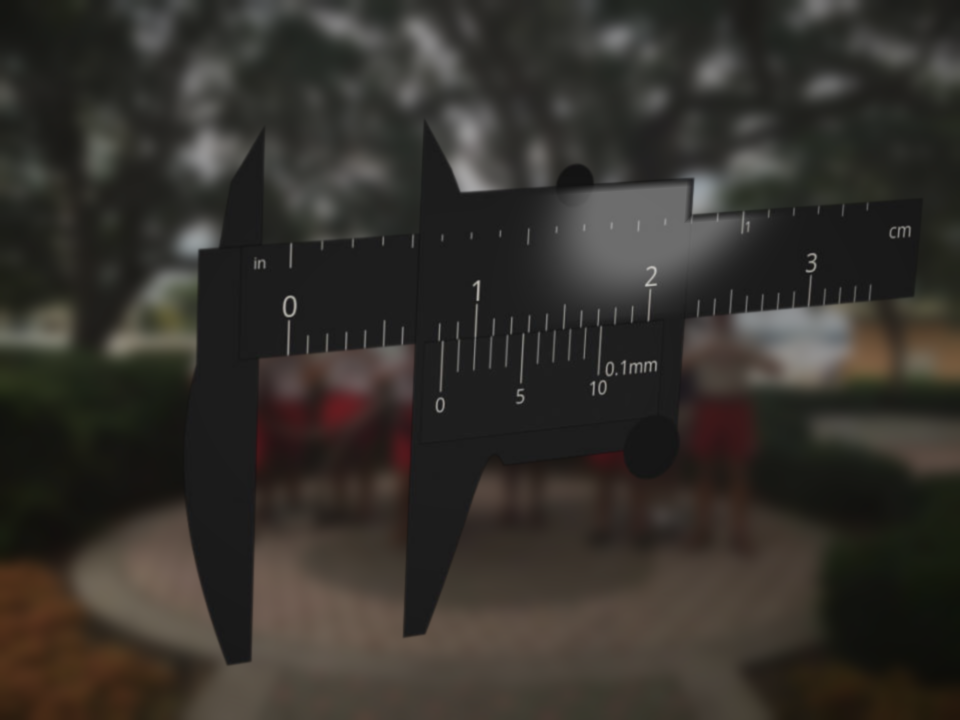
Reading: 8.2 mm
